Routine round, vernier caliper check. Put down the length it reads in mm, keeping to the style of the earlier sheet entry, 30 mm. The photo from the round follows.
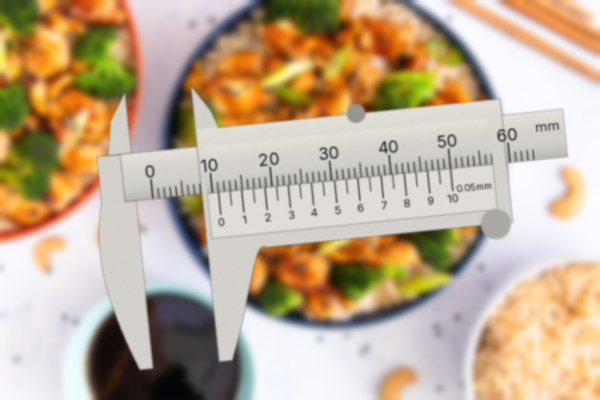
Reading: 11.0 mm
